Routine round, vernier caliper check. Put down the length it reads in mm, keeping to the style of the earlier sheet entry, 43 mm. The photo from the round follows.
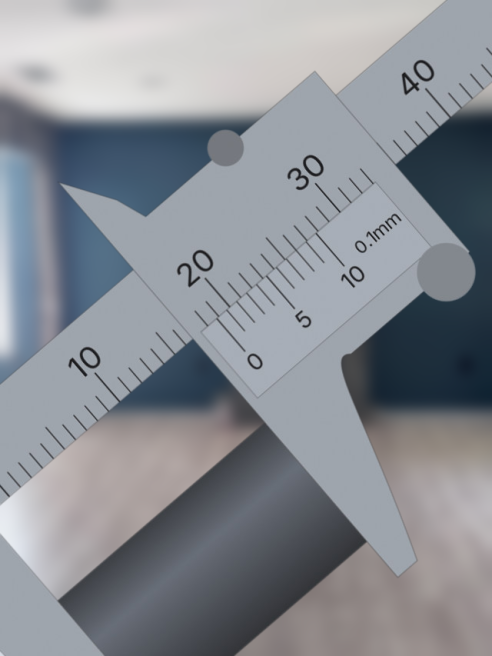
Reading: 18.8 mm
